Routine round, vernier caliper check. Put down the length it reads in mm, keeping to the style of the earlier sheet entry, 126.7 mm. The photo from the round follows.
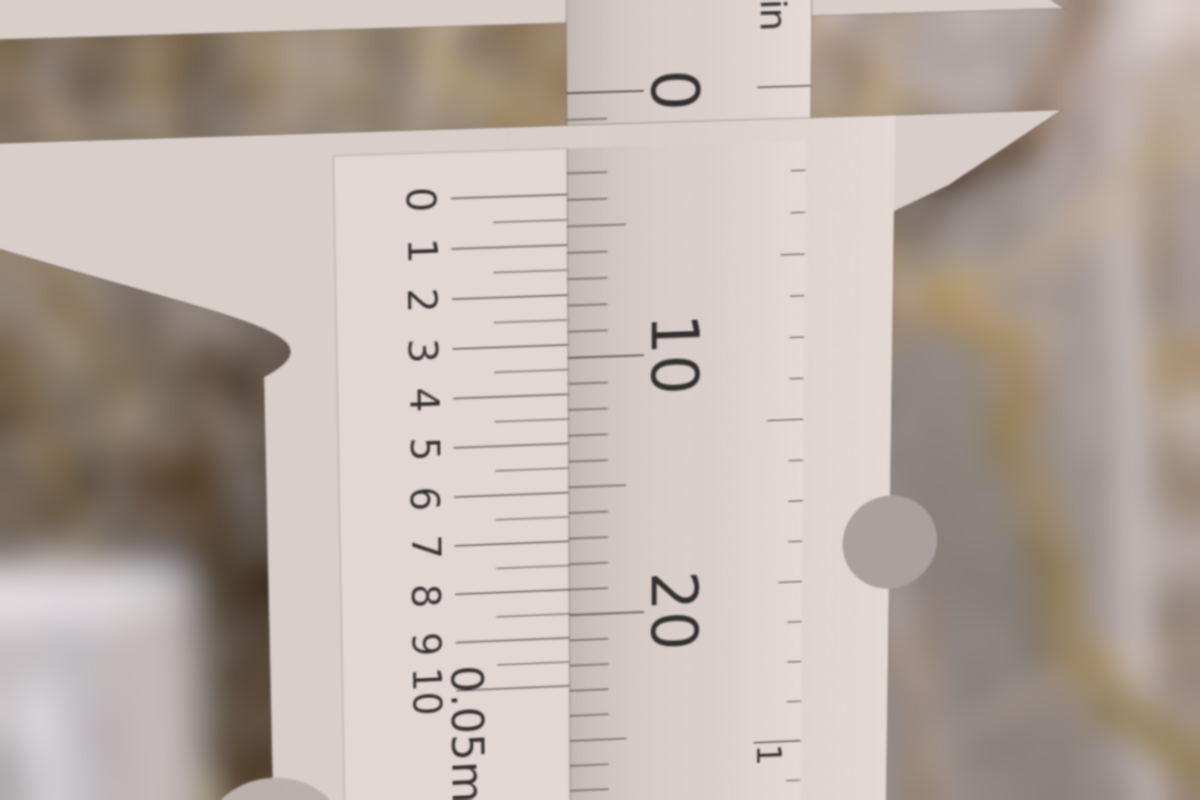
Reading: 3.8 mm
